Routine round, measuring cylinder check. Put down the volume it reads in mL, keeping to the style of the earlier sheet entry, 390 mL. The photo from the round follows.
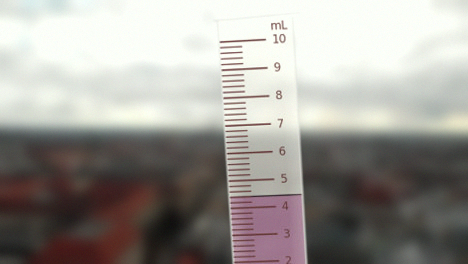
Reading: 4.4 mL
